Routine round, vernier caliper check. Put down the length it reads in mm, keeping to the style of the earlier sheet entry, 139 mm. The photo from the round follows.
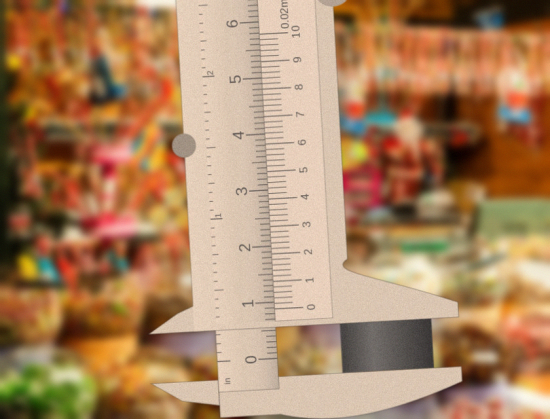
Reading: 8.8 mm
